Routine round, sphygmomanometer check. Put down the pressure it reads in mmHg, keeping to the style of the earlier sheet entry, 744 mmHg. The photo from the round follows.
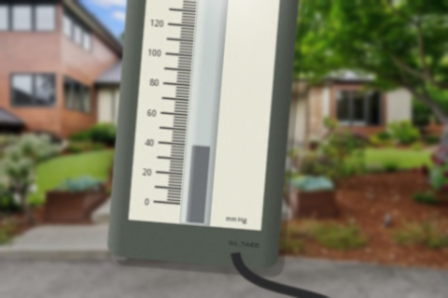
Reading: 40 mmHg
